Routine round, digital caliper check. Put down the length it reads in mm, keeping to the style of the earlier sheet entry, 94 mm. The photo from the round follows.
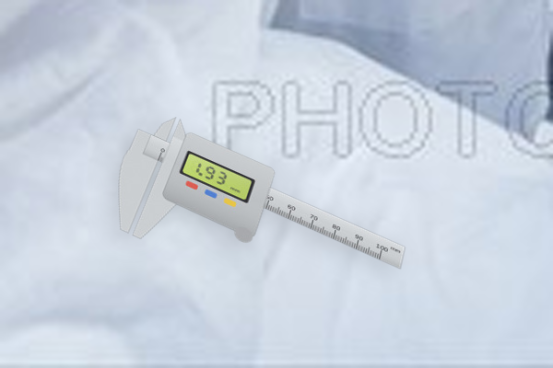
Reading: 1.93 mm
